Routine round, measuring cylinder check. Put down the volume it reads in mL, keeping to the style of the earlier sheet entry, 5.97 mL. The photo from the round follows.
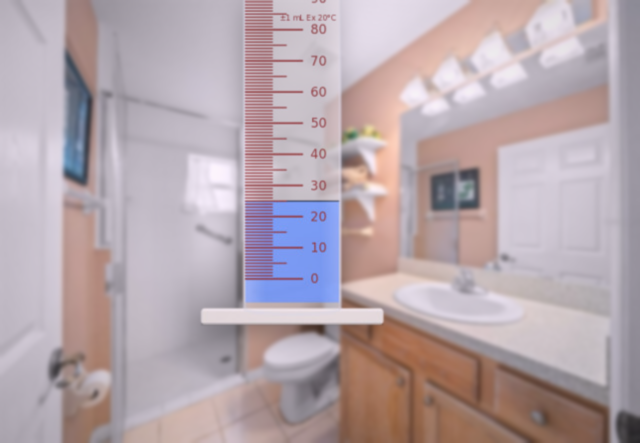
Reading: 25 mL
